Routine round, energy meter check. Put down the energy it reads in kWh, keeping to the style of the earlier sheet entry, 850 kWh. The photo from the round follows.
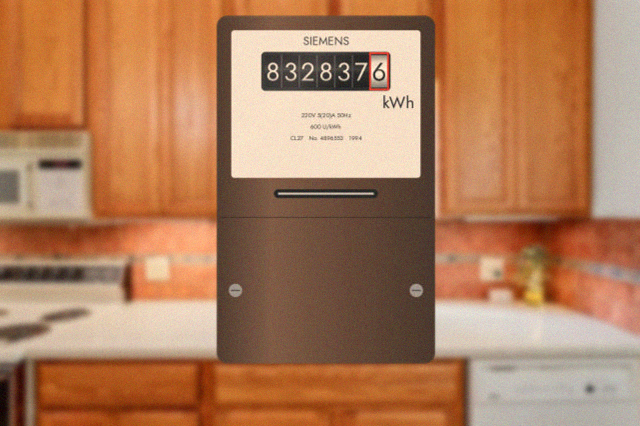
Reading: 832837.6 kWh
